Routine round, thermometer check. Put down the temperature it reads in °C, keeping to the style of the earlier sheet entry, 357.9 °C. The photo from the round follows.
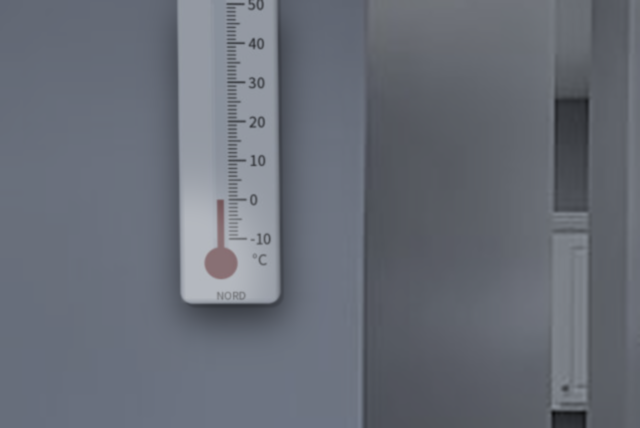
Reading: 0 °C
